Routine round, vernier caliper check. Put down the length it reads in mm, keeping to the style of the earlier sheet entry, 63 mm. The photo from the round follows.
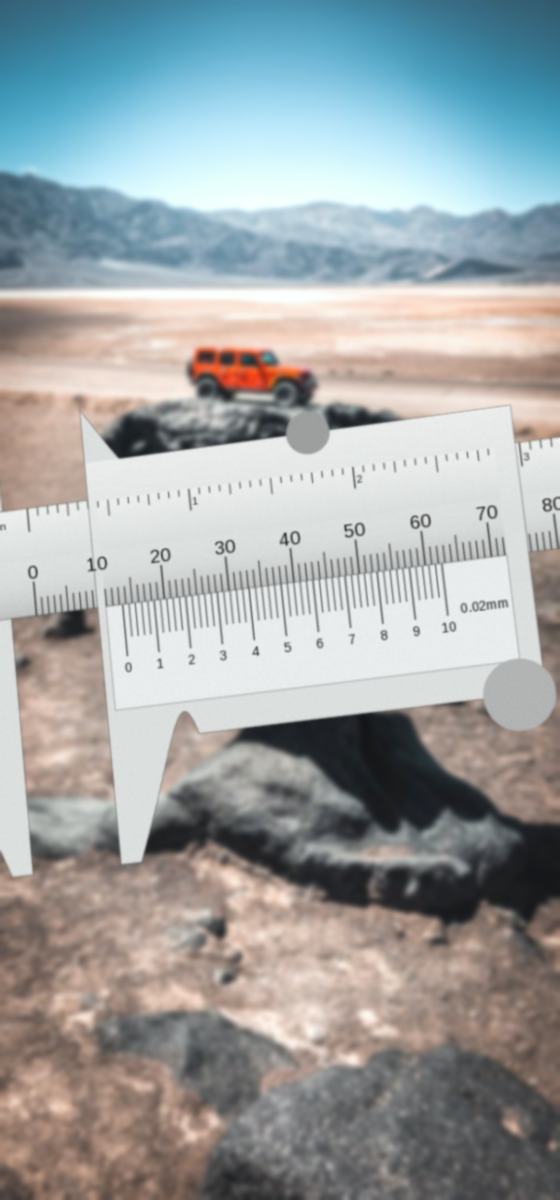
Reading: 13.5 mm
